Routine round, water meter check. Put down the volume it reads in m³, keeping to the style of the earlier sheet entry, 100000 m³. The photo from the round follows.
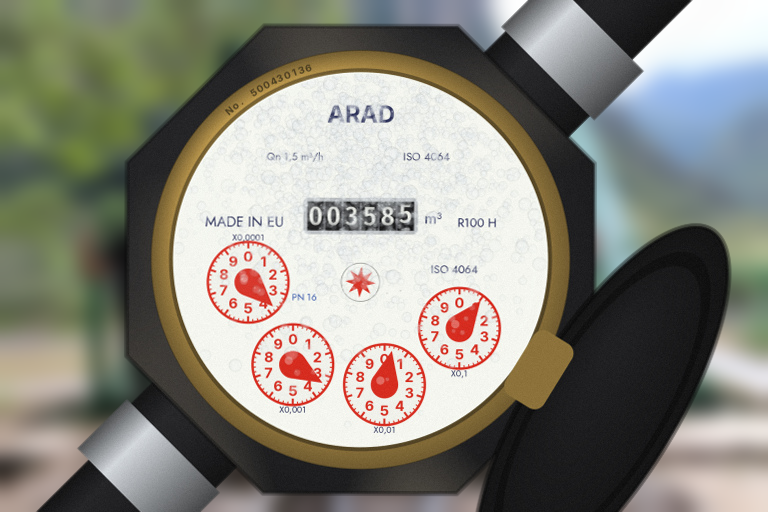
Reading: 3585.1033 m³
